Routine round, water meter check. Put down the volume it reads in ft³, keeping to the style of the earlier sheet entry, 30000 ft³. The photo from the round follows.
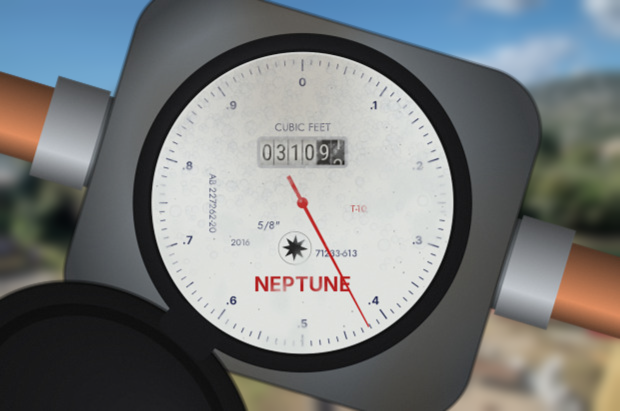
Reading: 31091.42 ft³
